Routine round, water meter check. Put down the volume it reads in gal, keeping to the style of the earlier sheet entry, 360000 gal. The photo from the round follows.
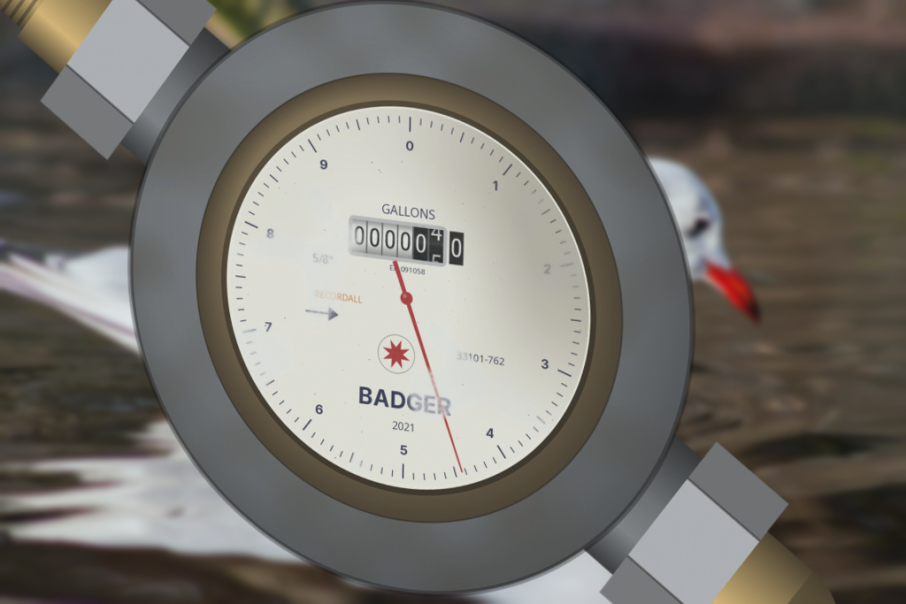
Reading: 44.4 gal
